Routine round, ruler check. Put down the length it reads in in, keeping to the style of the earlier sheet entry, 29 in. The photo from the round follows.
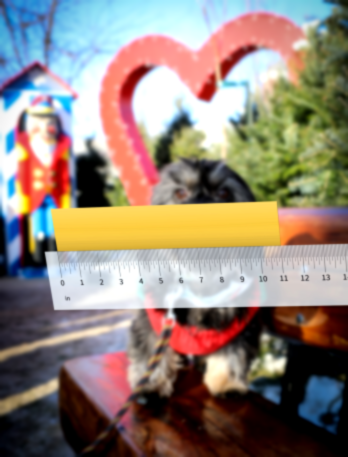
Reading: 11 in
